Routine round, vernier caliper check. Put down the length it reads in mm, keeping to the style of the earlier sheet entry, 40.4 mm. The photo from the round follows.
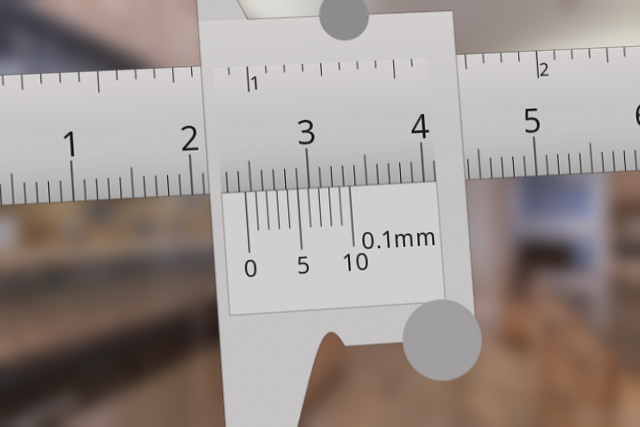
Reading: 24.5 mm
